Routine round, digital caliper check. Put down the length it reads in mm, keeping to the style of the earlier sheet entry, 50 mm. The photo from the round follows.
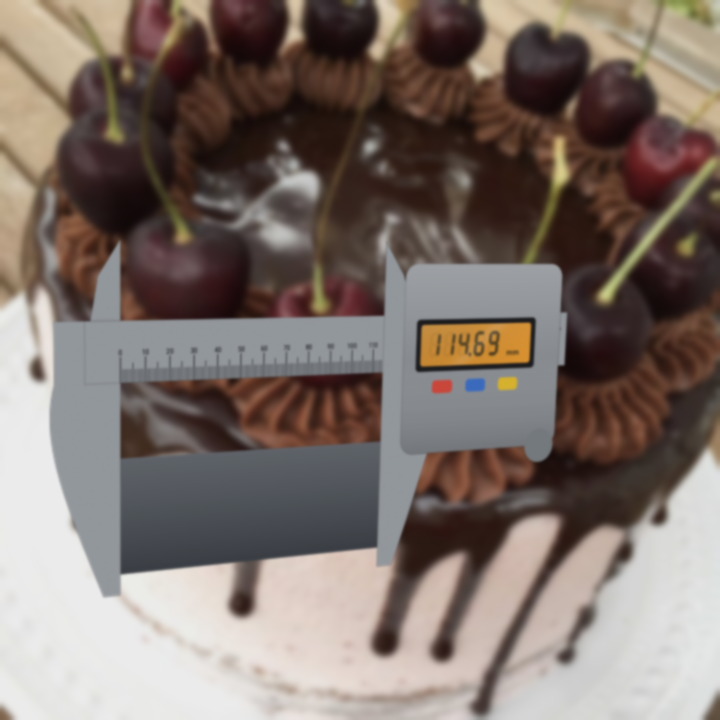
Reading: 114.69 mm
